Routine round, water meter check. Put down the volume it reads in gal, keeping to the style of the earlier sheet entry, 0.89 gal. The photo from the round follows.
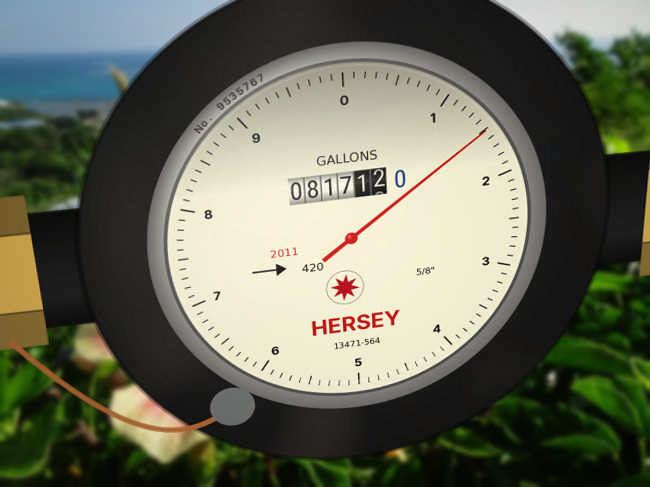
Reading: 817121.5 gal
